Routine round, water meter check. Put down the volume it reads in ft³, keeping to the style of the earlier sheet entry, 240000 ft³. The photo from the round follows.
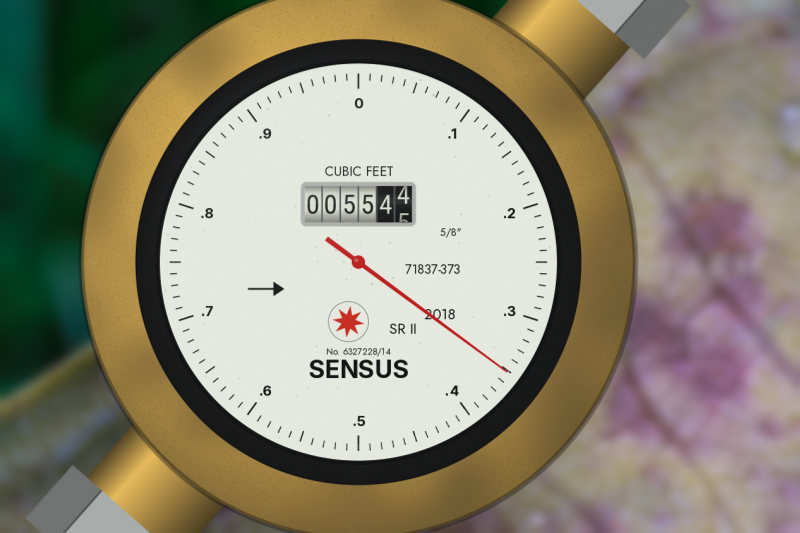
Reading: 5544.35 ft³
